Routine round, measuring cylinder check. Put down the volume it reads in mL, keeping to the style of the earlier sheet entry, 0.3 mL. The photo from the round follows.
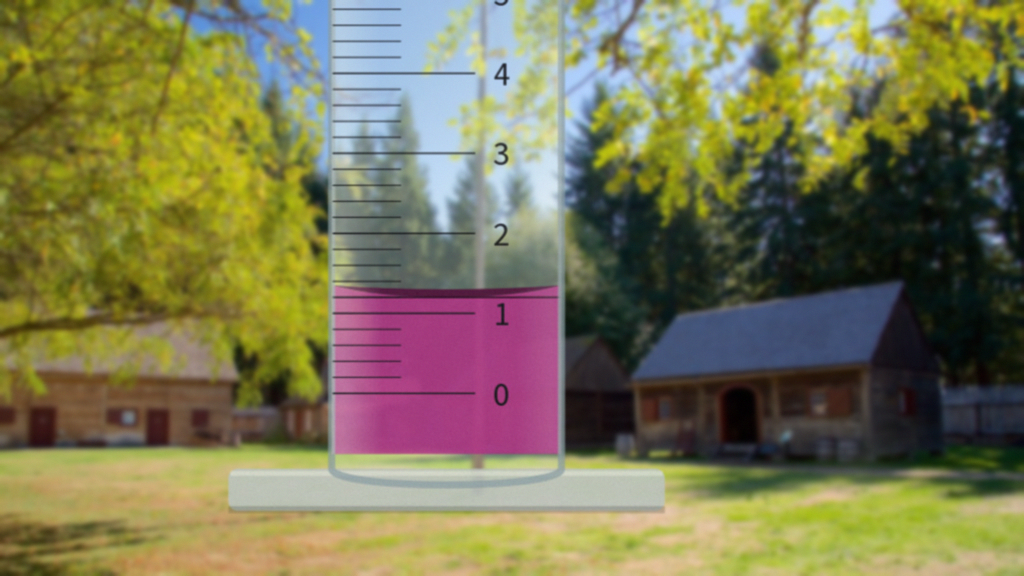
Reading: 1.2 mL
